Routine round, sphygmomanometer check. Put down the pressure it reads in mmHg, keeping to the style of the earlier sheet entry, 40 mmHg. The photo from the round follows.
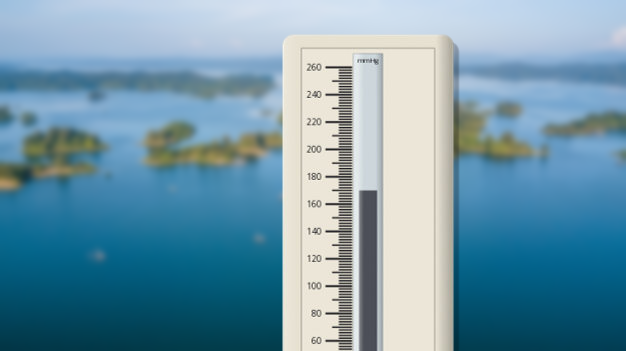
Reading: 170 mmHg
